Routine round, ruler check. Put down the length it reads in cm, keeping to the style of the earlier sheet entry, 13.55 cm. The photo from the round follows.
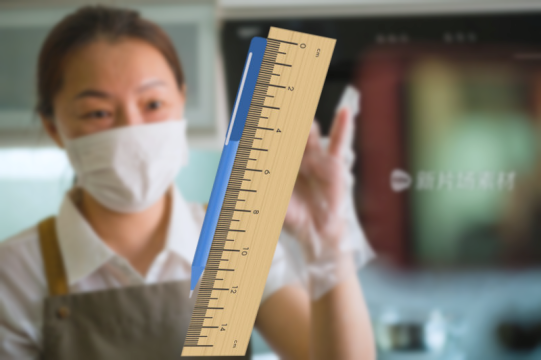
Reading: 12.5 cm
